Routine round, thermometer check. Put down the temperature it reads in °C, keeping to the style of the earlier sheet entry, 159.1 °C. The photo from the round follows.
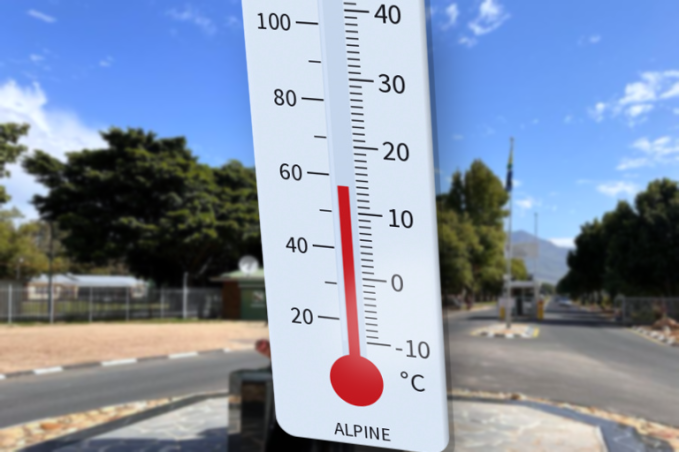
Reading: 14 °C
